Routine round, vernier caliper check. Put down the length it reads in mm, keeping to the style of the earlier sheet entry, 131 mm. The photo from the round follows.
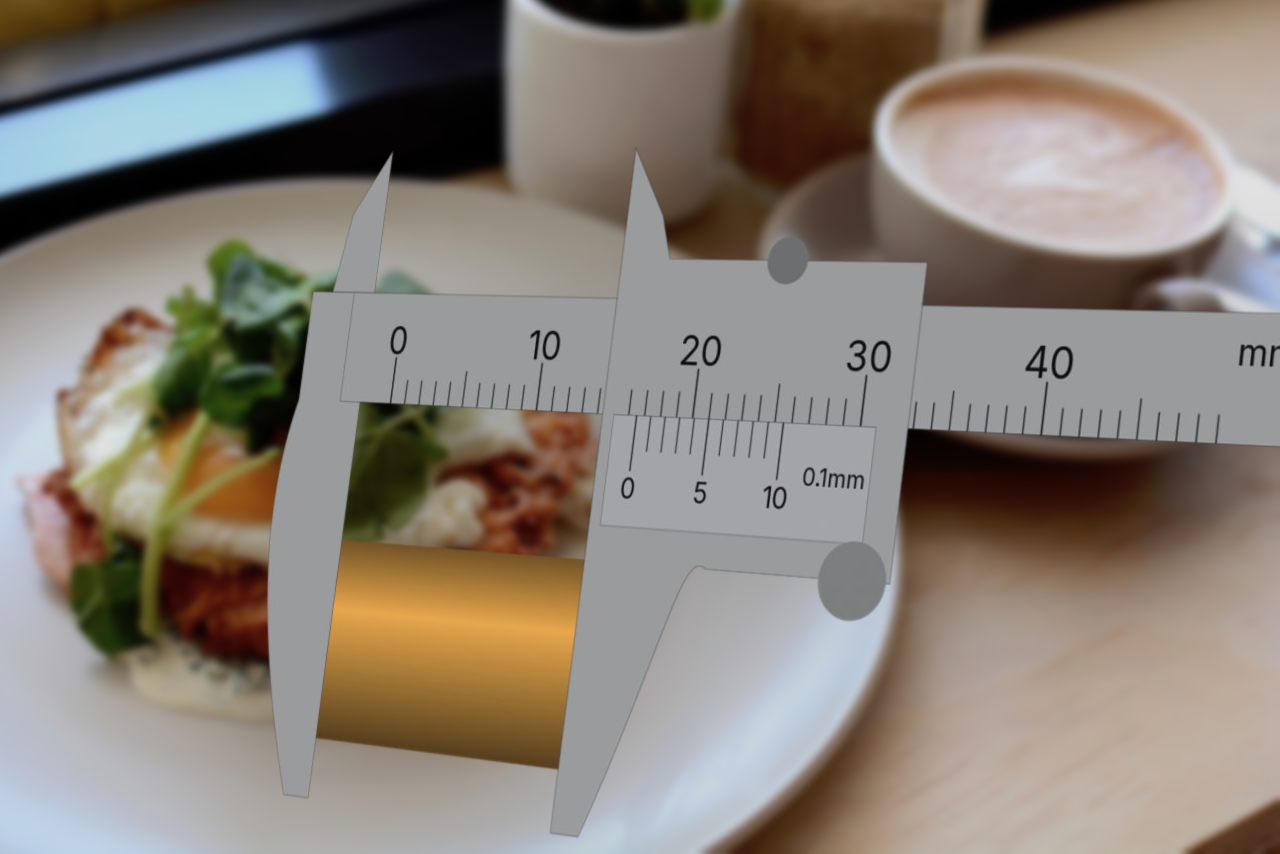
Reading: 16.5 mm
